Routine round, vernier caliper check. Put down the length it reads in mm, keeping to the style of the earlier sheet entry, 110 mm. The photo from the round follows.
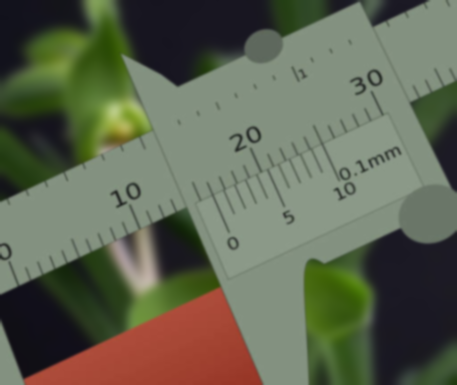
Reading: 16.0 mm
